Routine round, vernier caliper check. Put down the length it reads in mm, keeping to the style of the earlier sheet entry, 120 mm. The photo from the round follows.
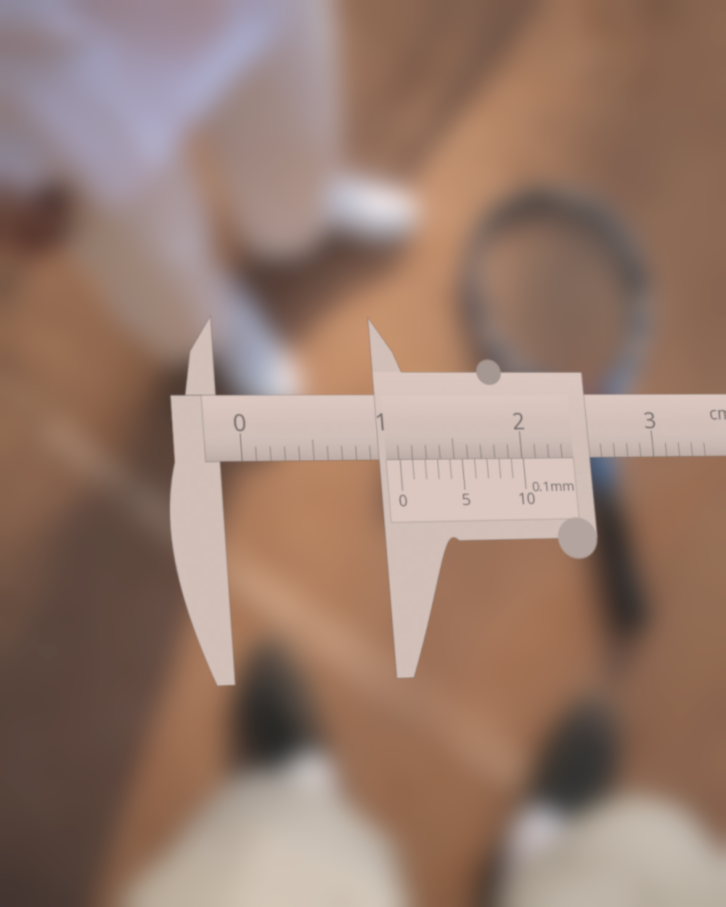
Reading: 11.1 mm
